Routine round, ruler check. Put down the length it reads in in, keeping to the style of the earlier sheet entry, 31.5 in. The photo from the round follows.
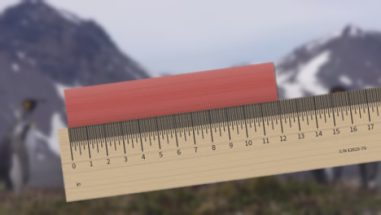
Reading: 12 in
